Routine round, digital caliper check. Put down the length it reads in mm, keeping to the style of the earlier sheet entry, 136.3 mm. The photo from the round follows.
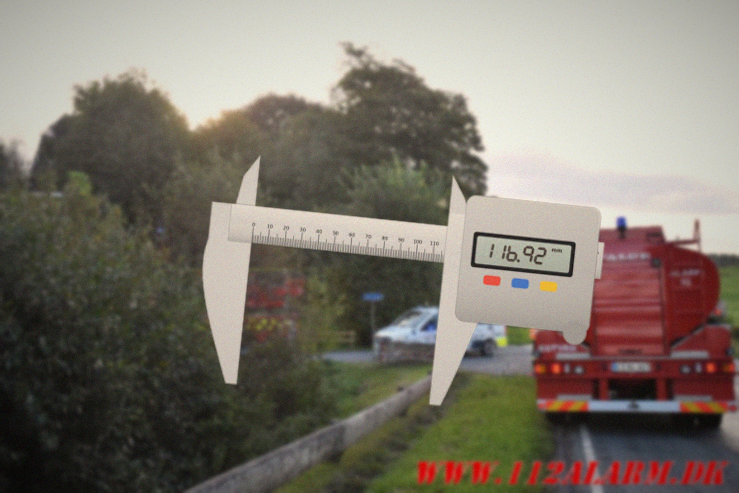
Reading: 116.92 mm
